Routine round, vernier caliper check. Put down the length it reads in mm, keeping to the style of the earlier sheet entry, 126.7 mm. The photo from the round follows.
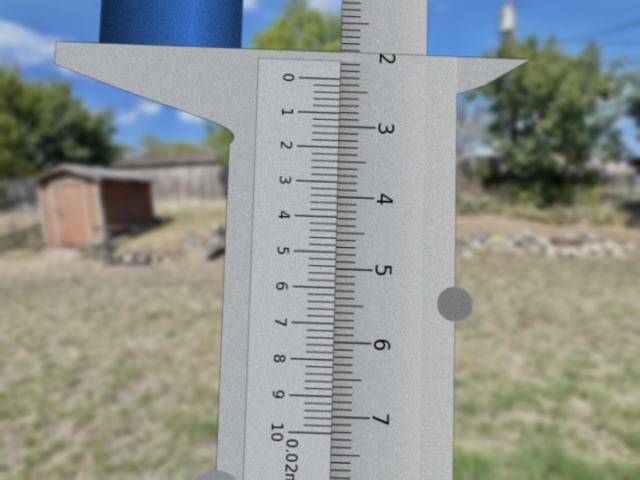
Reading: 23.2 mm
